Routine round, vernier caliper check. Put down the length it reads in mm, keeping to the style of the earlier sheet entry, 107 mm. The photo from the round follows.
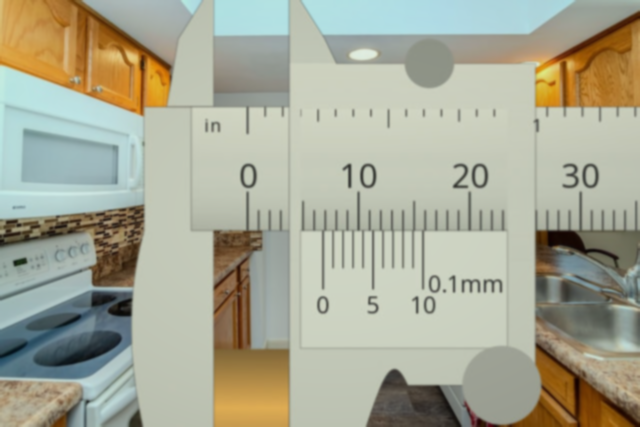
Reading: 6.8 mm
